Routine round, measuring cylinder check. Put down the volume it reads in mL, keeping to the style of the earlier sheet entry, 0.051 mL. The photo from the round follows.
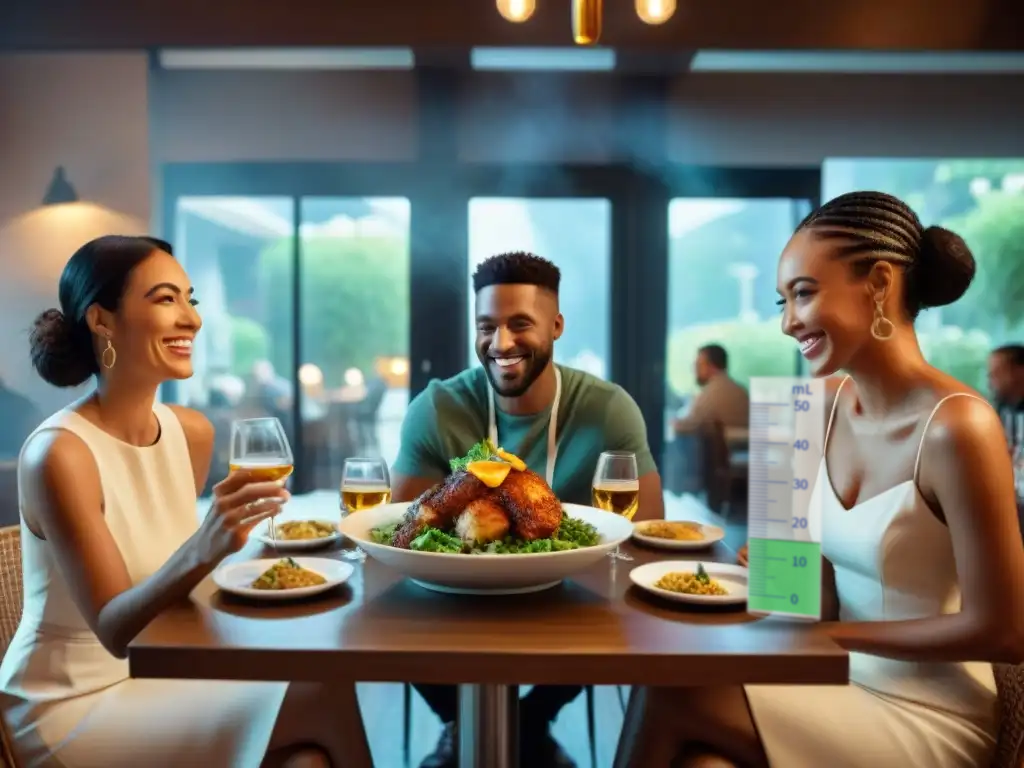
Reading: 15 mL
